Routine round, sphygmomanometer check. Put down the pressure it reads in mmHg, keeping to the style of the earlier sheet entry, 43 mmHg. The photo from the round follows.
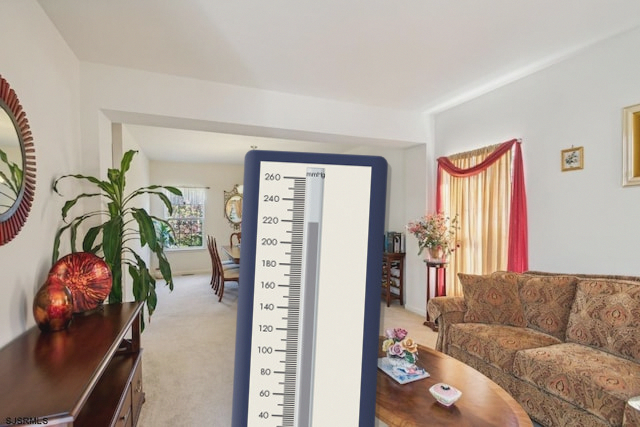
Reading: 220 mmHg
